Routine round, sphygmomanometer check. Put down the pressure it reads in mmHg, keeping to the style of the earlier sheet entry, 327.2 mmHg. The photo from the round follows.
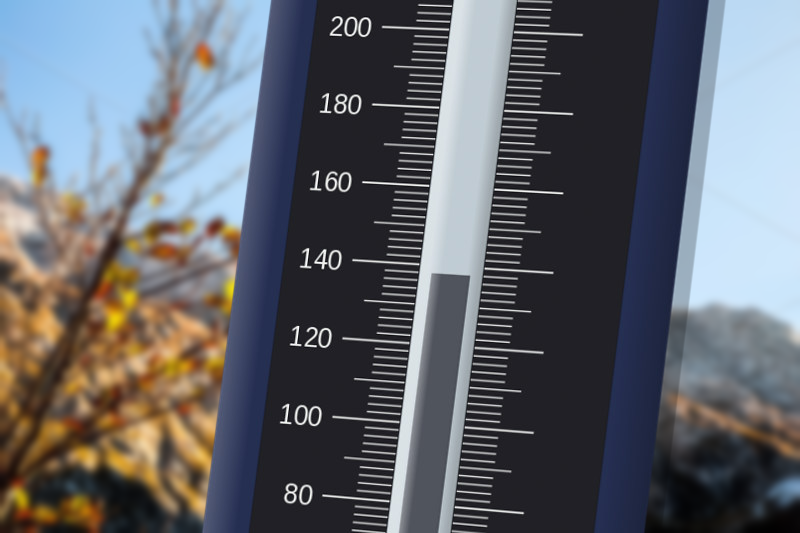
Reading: 138 mmHg
